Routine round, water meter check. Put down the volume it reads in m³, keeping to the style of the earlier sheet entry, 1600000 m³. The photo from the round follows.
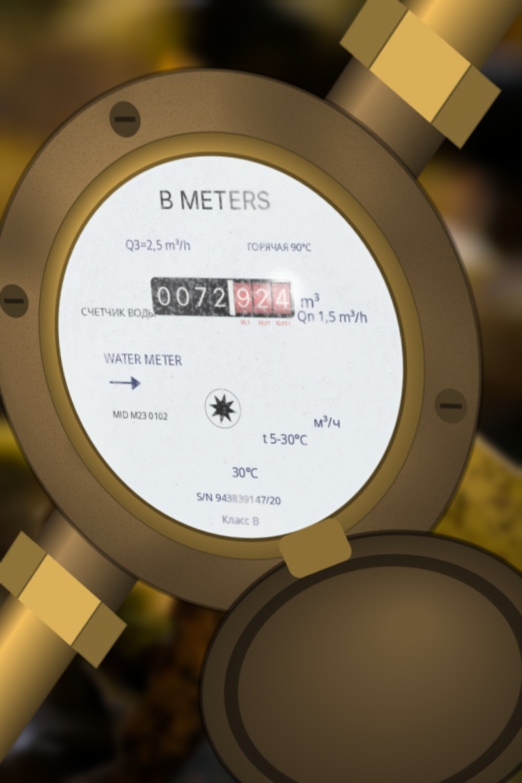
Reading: 72.924 m³
